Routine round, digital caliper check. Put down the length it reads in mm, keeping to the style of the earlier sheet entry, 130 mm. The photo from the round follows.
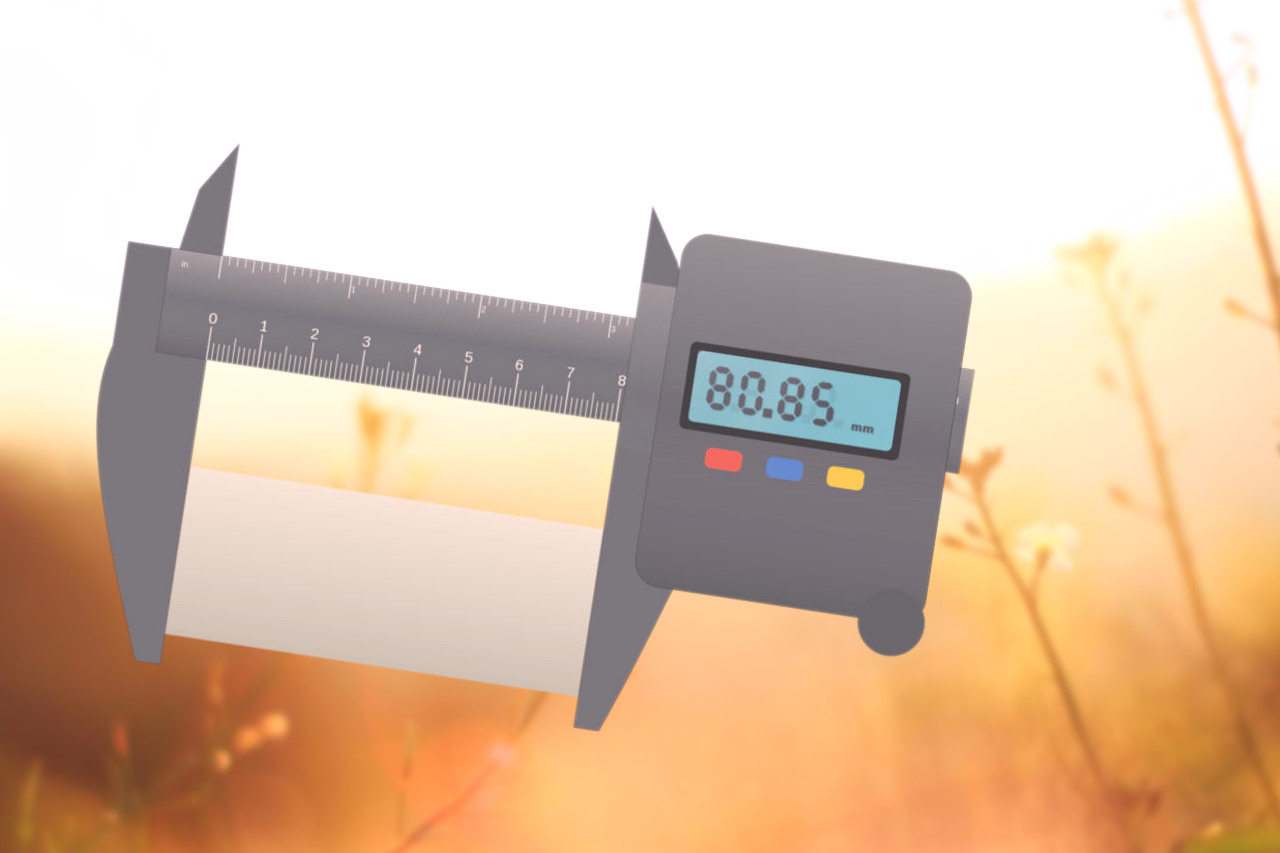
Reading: 80.85 mm
